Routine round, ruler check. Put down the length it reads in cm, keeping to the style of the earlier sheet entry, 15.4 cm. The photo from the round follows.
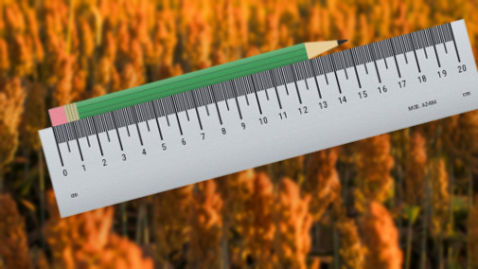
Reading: 15 cm
